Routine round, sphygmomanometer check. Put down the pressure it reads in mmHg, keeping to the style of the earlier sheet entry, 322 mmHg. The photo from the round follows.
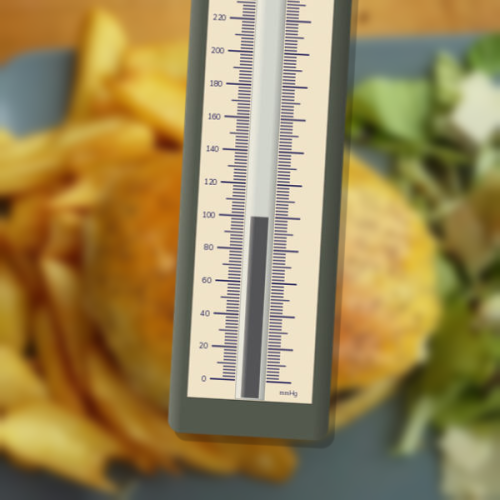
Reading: 100 mmHg
